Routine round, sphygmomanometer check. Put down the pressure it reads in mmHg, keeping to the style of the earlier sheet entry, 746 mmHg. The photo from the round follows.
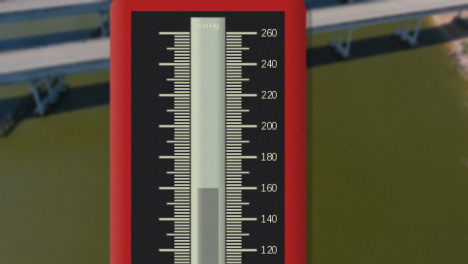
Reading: 160 mmHg
